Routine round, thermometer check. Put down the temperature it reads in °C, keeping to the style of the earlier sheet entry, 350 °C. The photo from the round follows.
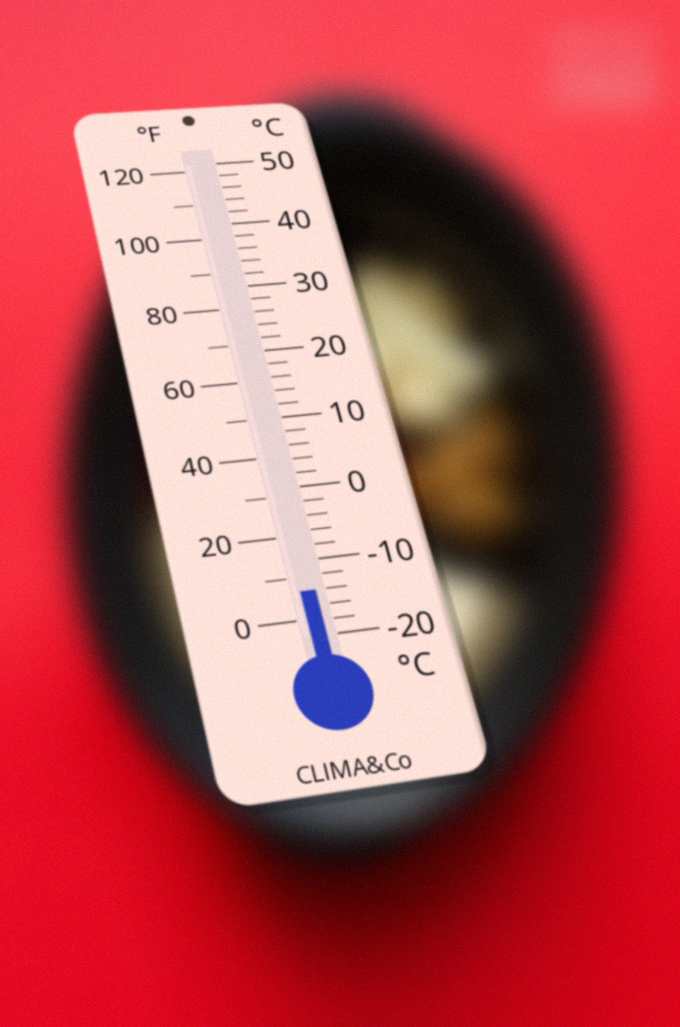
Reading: -14 °C
